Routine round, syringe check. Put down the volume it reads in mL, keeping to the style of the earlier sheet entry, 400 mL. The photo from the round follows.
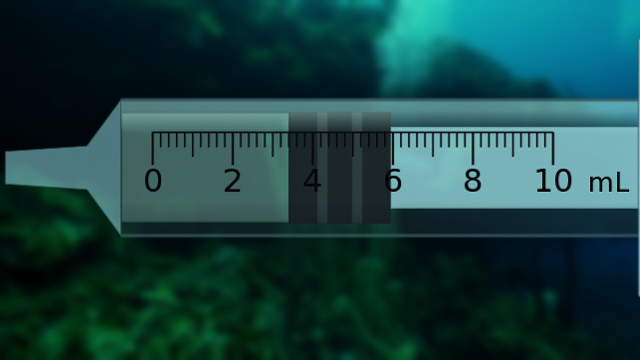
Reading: 3.4 mL
